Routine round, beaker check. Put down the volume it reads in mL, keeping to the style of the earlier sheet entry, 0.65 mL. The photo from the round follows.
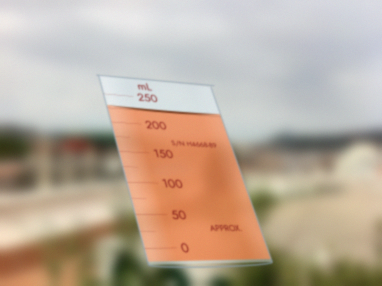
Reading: 225 mL
